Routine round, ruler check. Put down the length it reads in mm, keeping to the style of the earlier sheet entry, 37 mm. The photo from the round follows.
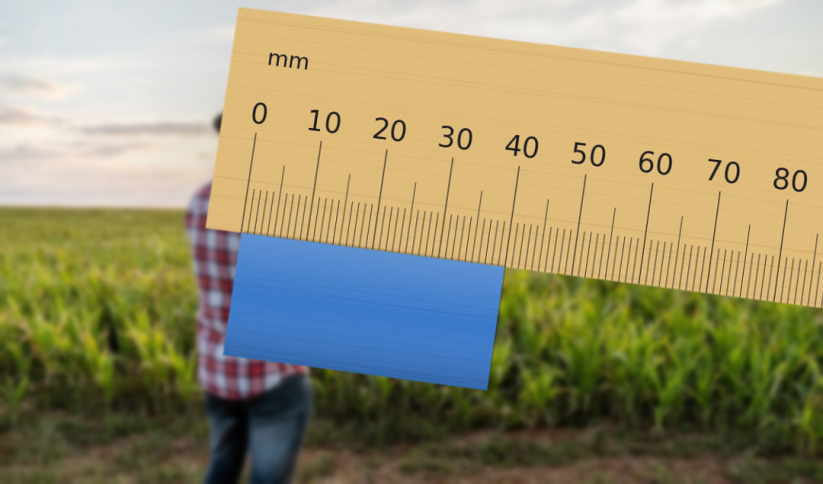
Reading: 40 mm
